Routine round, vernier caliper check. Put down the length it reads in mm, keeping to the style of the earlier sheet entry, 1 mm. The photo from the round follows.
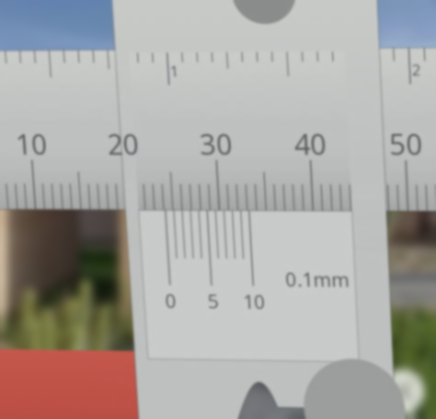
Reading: 24.2 mm
